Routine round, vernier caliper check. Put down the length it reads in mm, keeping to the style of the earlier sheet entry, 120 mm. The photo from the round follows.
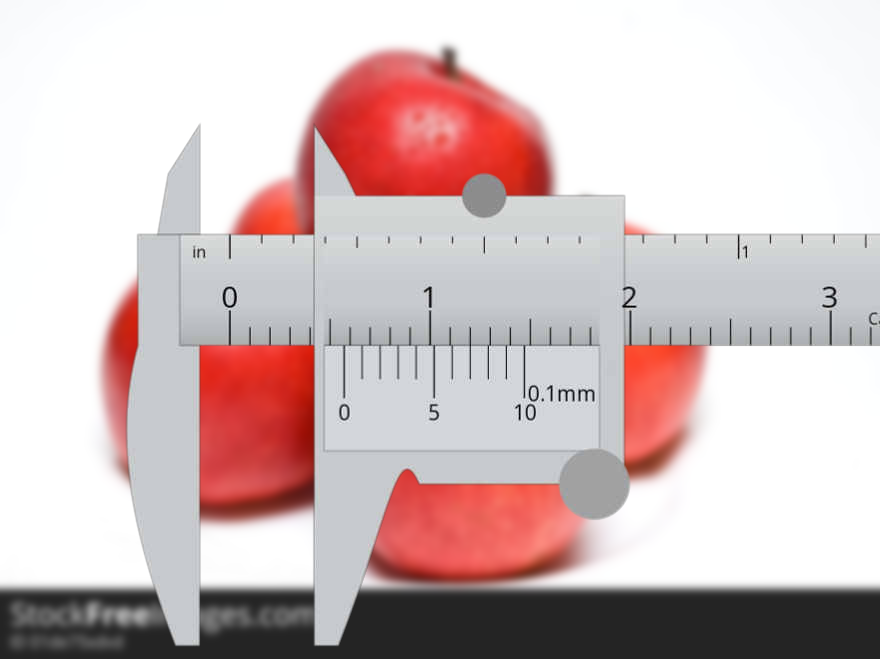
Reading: 5.7 mm
